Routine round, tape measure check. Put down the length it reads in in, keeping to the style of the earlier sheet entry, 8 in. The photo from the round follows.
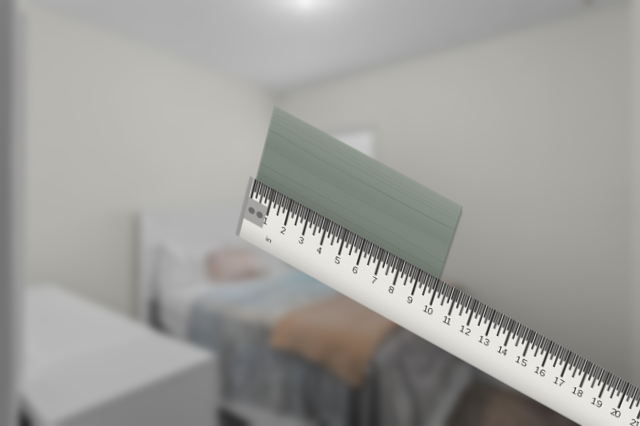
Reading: 10 in
